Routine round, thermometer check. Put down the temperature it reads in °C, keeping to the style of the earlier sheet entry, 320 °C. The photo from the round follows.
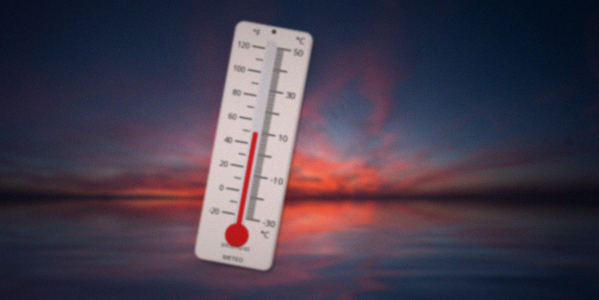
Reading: 10 °C
